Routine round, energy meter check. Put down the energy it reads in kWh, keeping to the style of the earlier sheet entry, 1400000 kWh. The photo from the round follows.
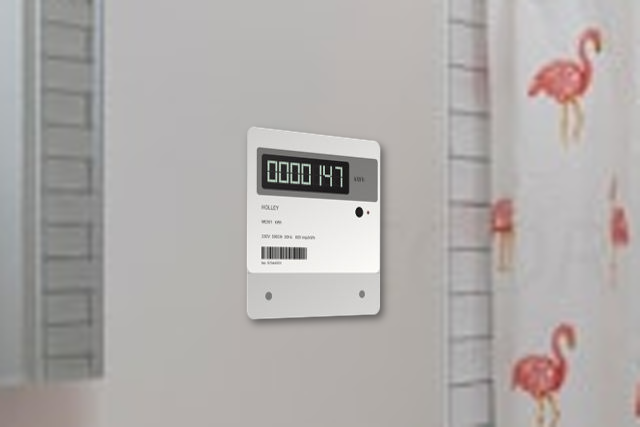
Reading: 147 kWh
